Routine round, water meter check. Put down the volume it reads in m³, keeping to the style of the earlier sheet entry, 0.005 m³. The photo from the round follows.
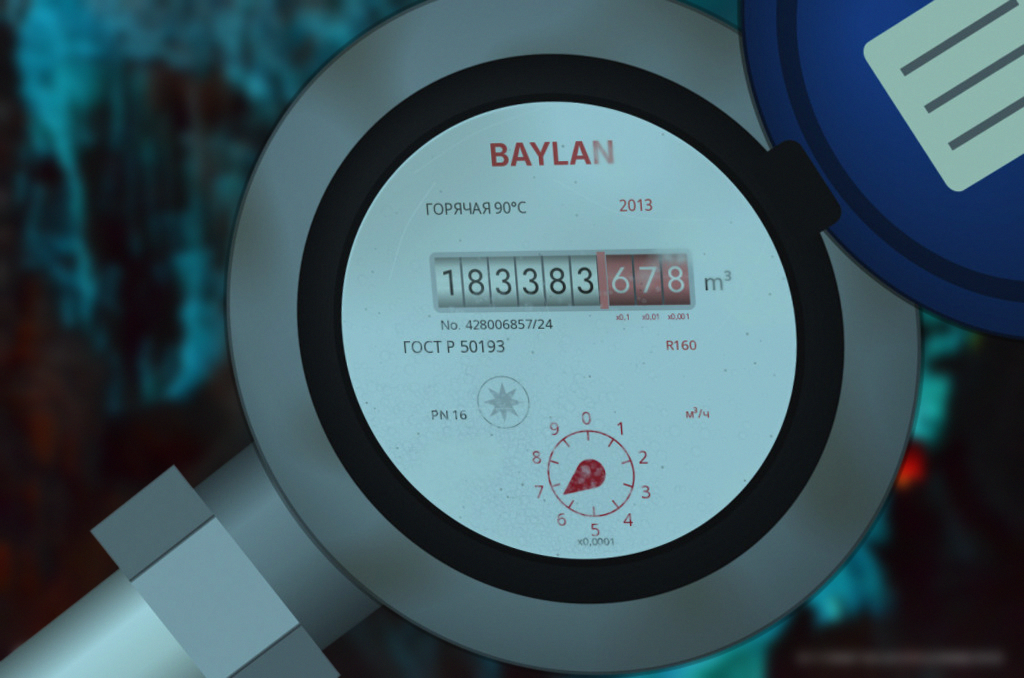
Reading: 183383.6786 m³
